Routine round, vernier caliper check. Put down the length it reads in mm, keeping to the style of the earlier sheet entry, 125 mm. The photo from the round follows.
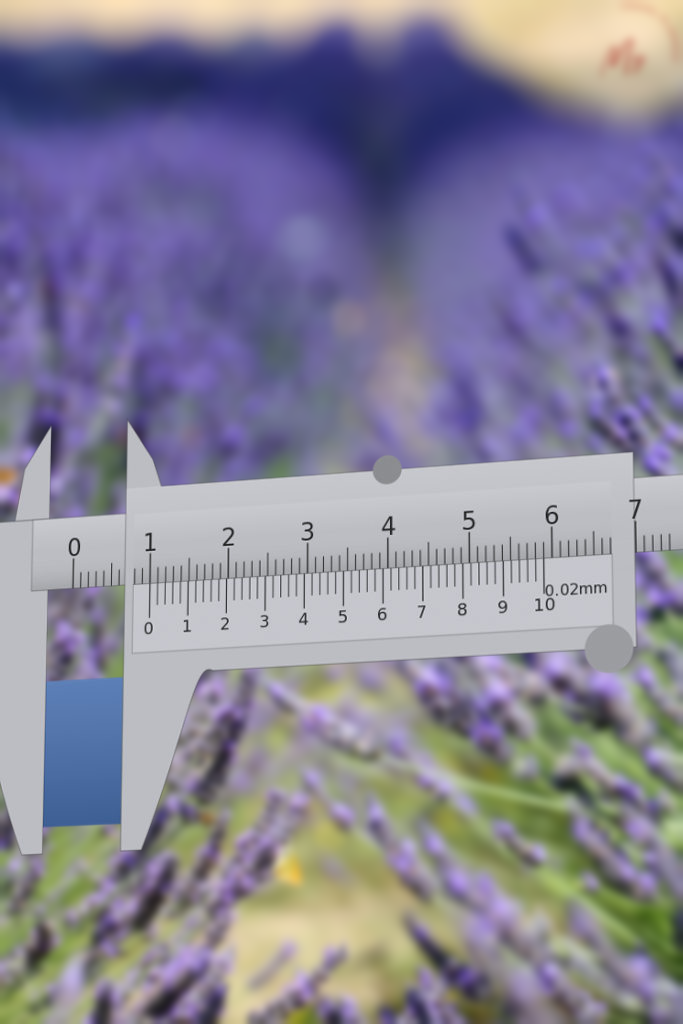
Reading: 10.0 mm
